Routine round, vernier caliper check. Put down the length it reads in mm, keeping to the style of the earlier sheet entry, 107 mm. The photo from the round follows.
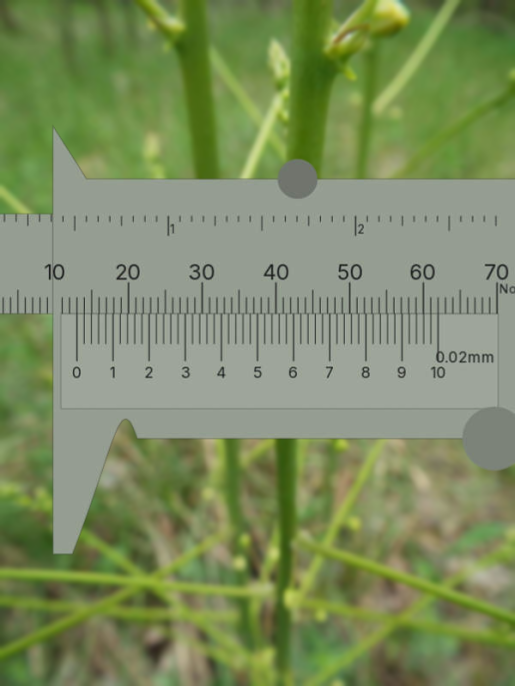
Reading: 13.0 mm
